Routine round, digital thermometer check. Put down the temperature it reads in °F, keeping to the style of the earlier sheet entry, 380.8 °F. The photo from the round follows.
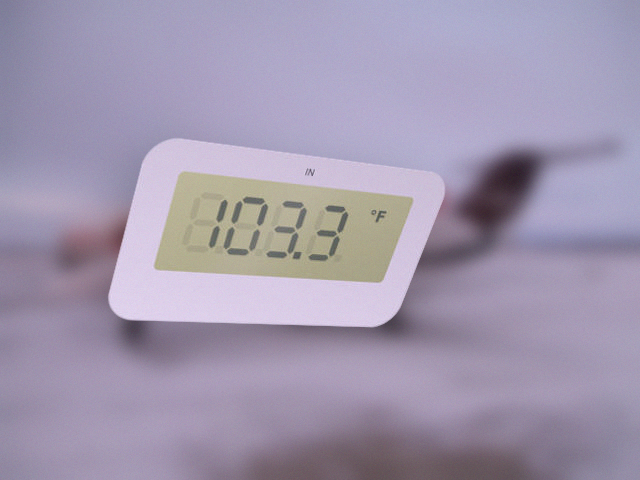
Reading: 103.3 °F
